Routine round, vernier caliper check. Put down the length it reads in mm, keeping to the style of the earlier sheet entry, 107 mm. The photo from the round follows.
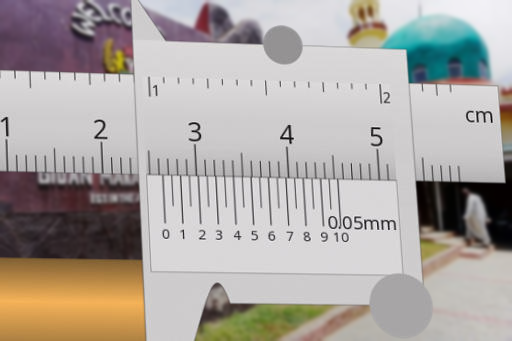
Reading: 26.4 mm
